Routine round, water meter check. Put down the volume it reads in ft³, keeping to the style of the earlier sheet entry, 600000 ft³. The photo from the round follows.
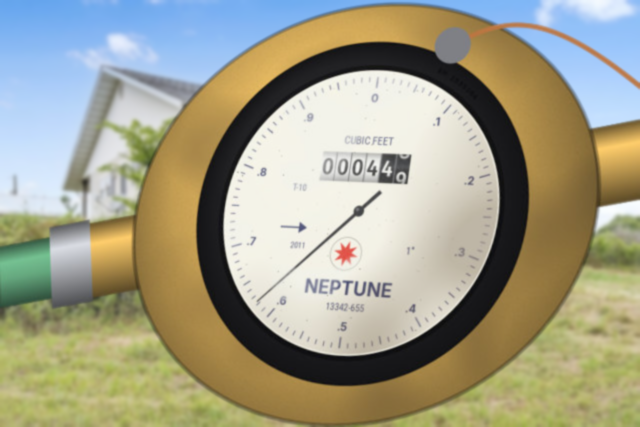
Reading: 448.62 ft³
